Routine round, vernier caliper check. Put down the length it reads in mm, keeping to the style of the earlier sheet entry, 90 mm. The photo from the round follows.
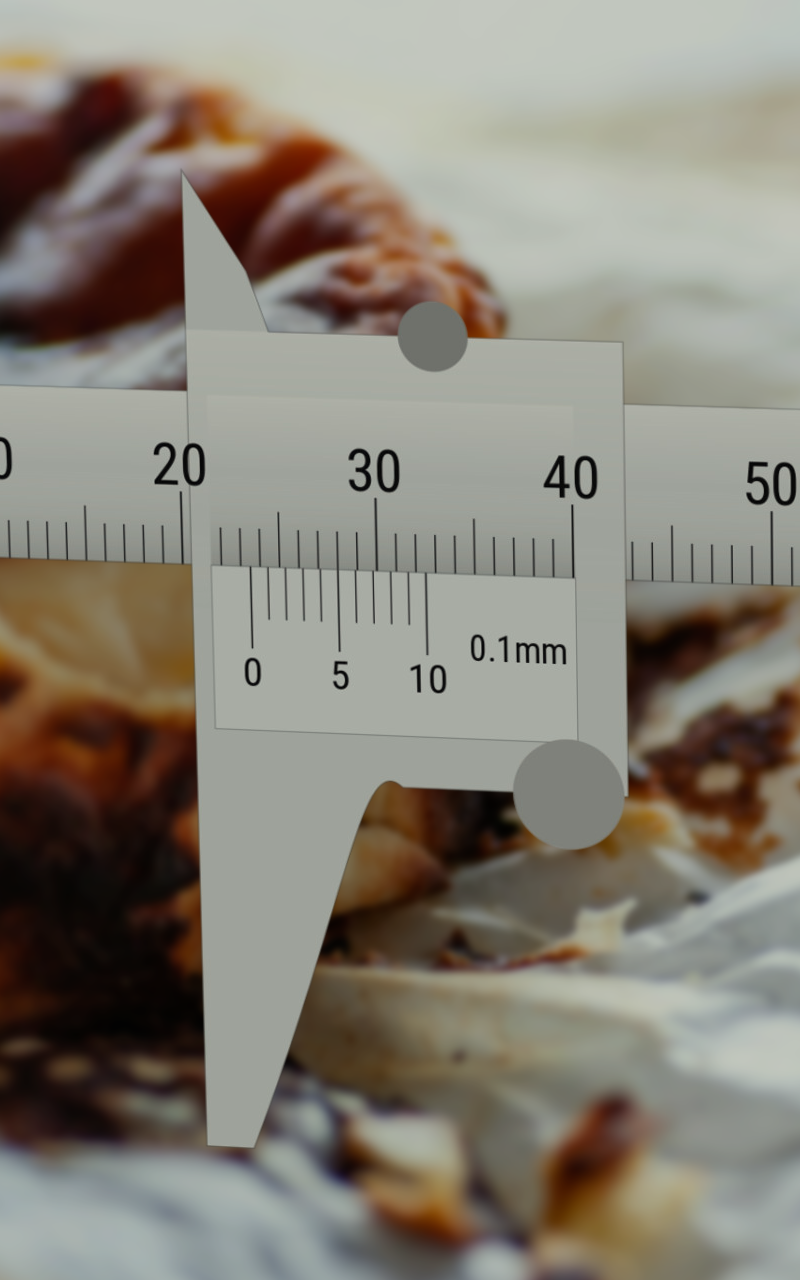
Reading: 23.5 mm
